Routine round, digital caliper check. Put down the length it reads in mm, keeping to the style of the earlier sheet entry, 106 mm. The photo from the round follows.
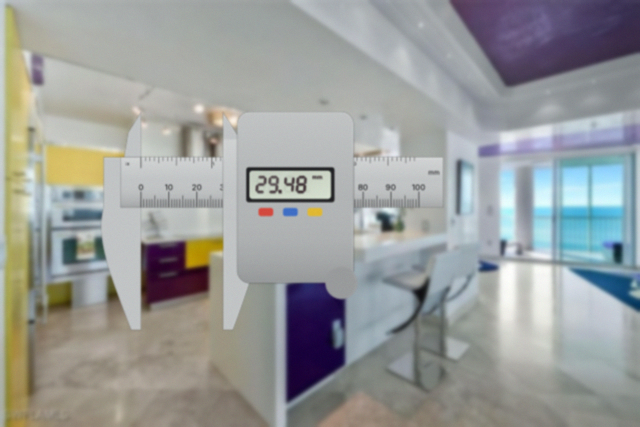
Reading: 29.48 mm
